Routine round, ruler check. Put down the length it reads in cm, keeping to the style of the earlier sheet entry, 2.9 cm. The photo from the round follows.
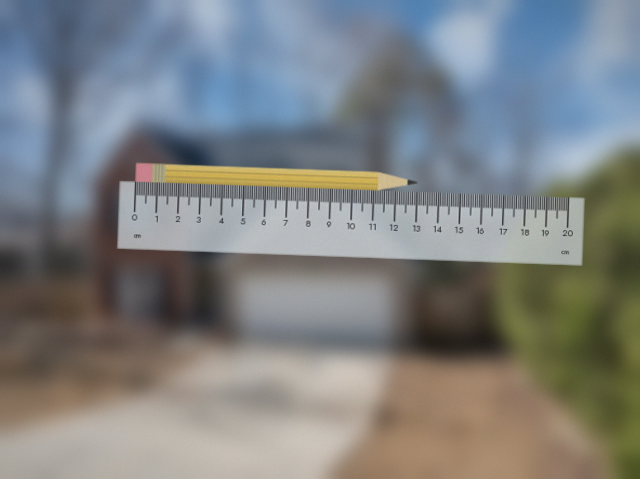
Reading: 13 cm
